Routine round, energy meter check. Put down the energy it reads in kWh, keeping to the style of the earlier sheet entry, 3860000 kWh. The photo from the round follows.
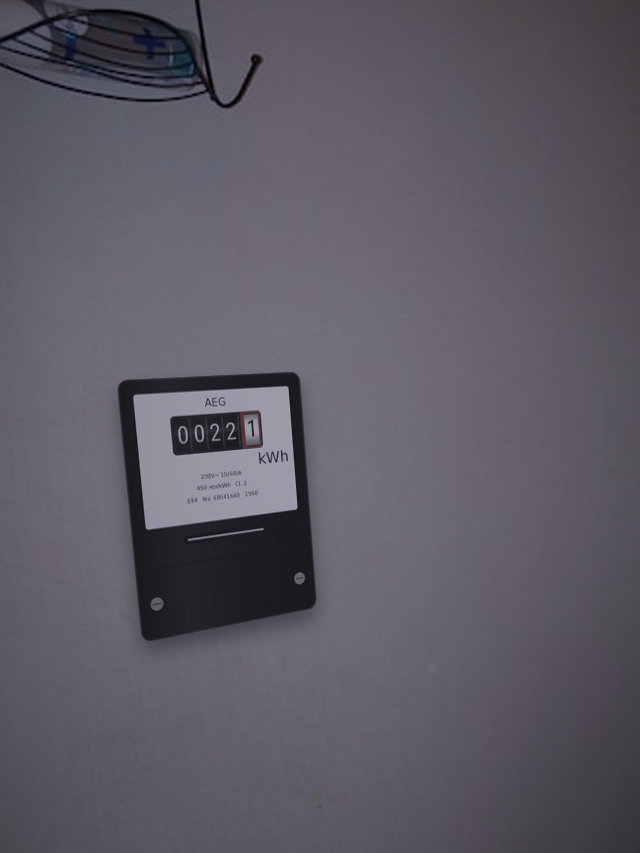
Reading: 22.1 kWh
